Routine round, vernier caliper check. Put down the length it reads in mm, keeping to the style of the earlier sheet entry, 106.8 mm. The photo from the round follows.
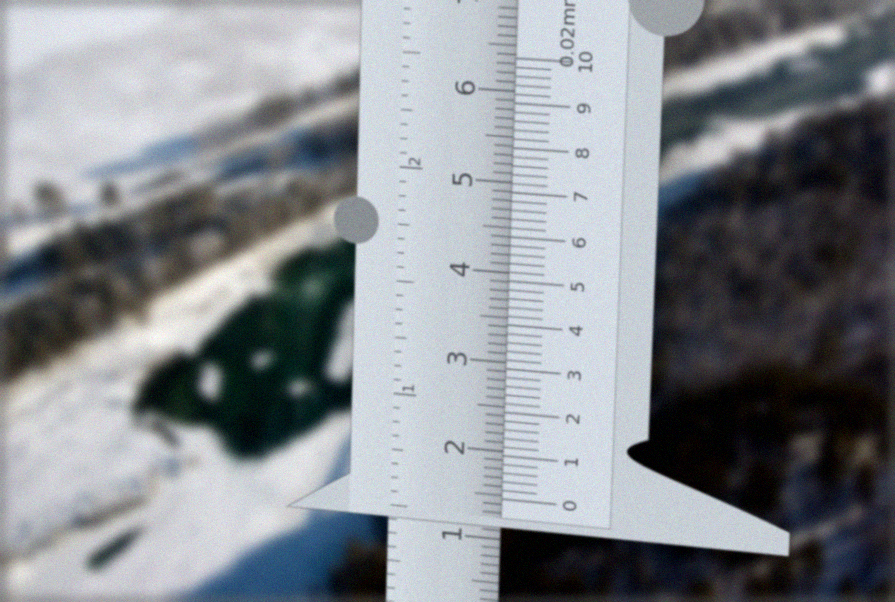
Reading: 14.6 mm
